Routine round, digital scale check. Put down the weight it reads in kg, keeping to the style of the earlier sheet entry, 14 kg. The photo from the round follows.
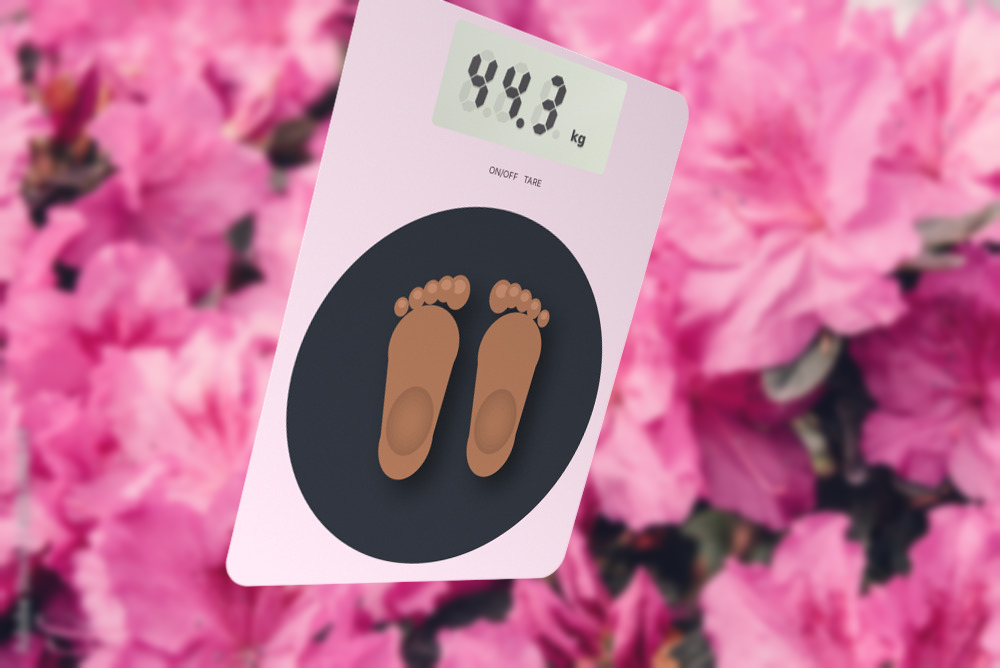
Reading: 44.3 kg
